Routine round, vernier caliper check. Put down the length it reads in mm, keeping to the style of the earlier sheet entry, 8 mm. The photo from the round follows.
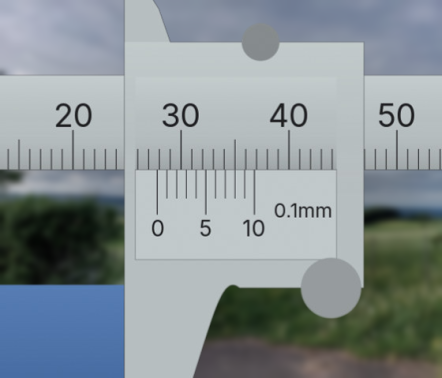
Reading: 27.8 mm
